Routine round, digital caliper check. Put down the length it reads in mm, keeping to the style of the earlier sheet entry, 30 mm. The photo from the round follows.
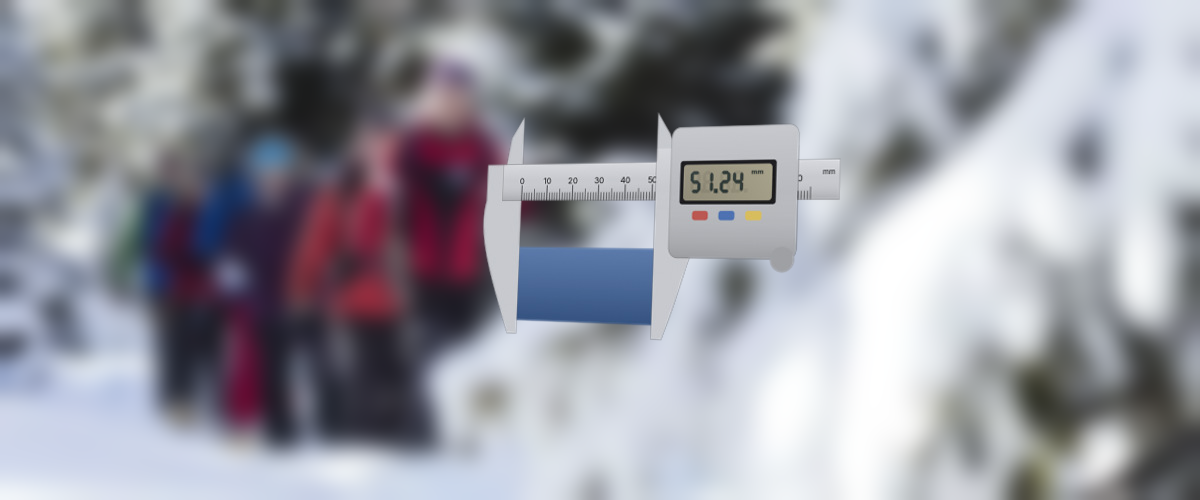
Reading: 51.24 mm
